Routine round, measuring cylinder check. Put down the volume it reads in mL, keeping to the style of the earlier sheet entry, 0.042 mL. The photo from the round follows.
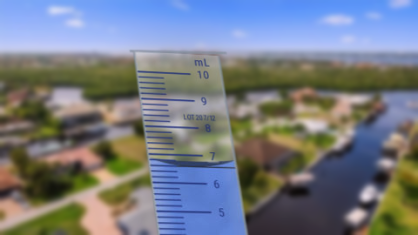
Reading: 6.6 mL
